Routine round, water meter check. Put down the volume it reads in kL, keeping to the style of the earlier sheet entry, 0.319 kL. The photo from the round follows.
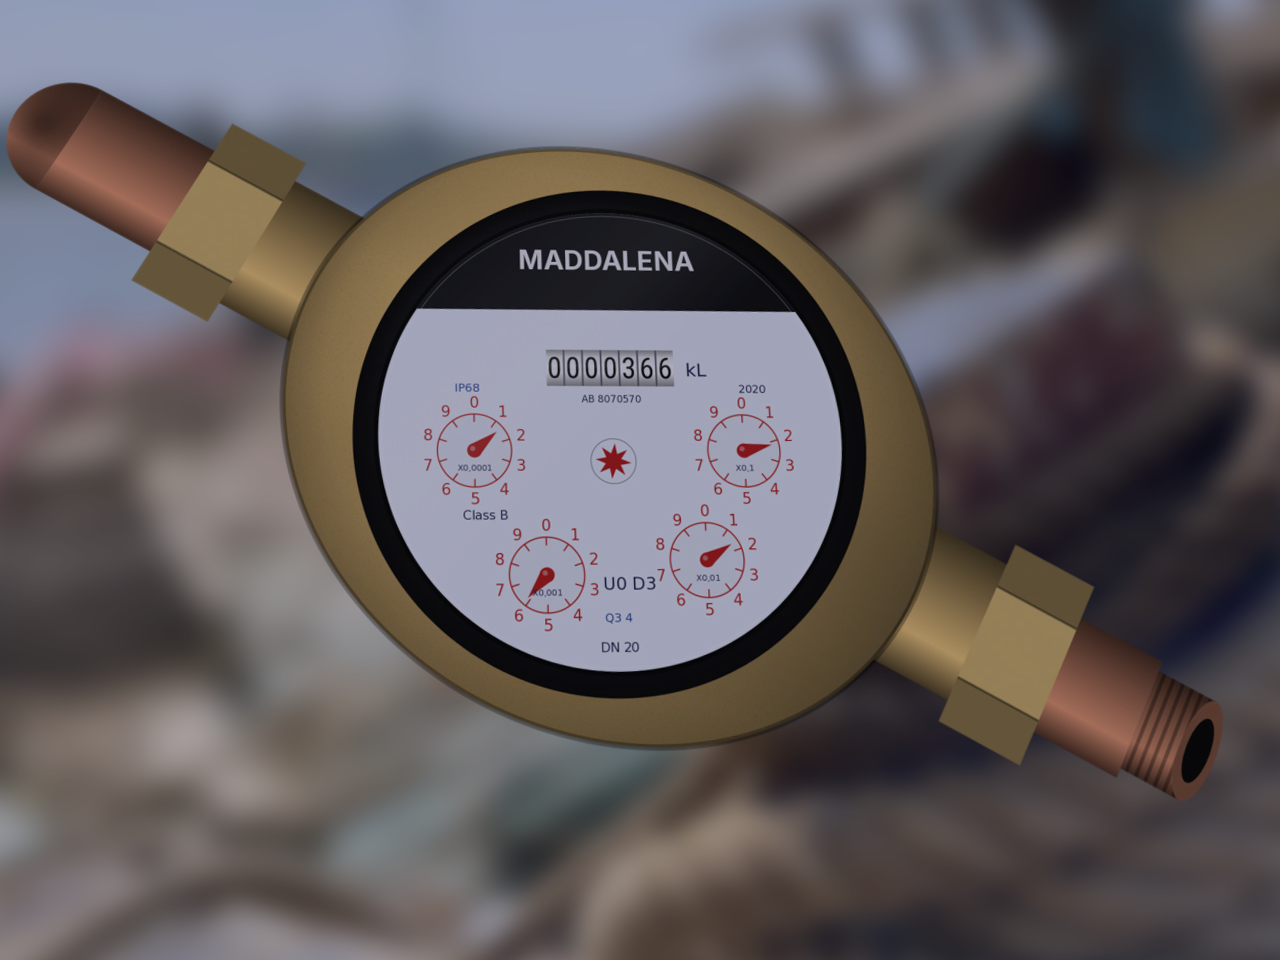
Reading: 366.2161 kL
